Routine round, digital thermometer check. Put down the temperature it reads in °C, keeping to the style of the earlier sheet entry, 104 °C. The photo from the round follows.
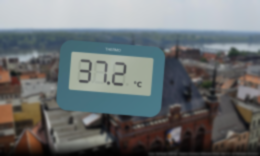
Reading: 37.2 °C
